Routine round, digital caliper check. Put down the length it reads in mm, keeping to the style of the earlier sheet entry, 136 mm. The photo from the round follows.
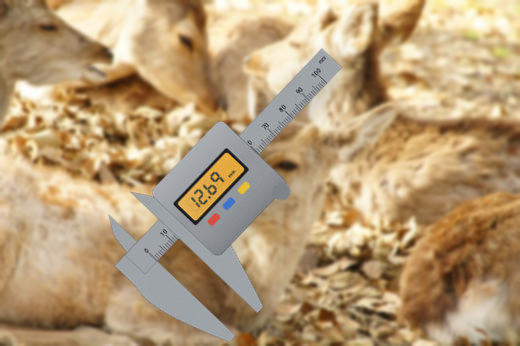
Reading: 12.69 mm
